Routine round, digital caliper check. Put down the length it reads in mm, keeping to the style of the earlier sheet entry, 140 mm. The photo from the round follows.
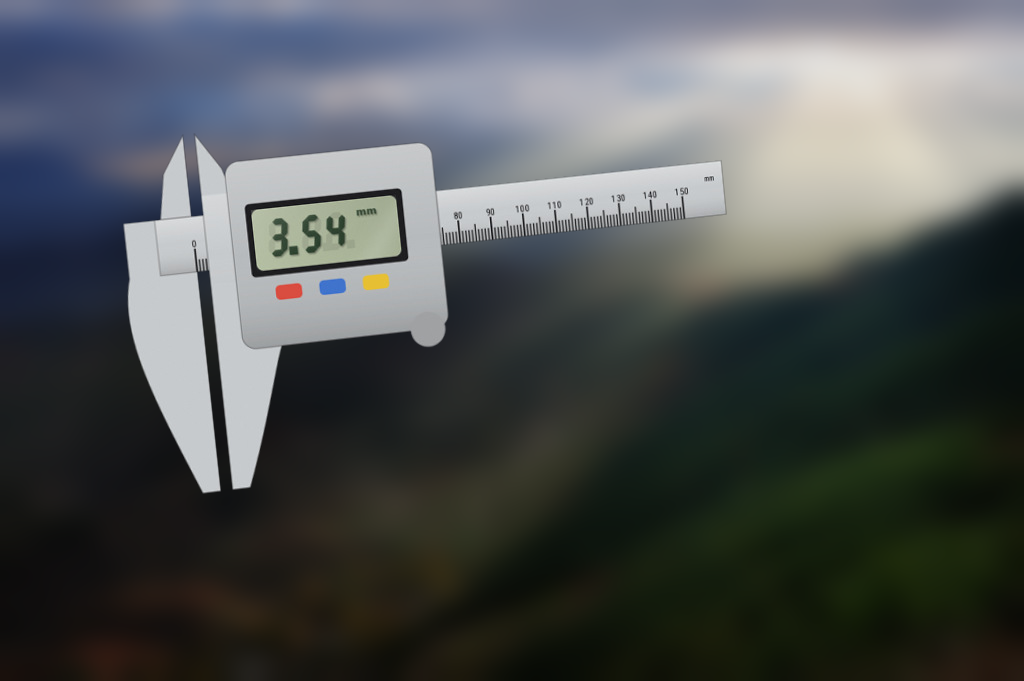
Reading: 3.54 mm
